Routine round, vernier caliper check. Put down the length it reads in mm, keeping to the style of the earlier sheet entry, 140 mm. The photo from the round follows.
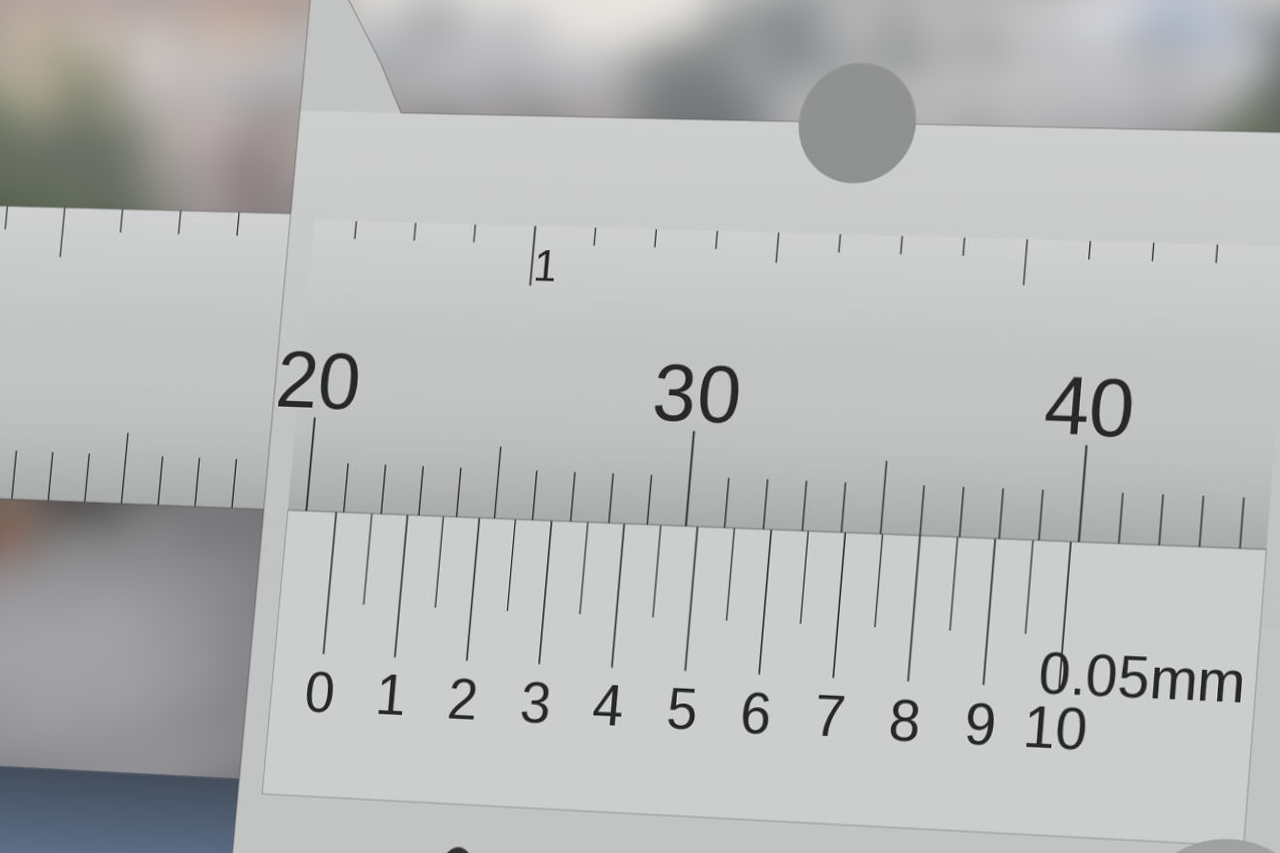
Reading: 20.80 mm
